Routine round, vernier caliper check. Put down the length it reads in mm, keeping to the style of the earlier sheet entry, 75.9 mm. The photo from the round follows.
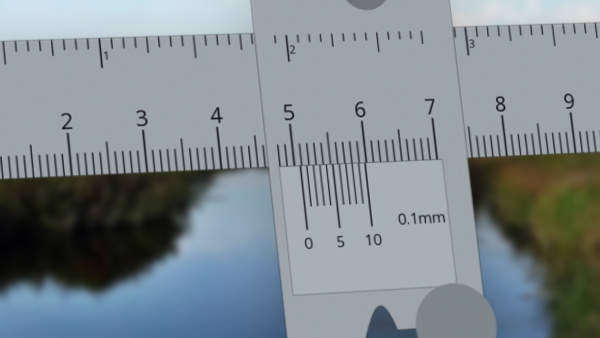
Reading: 50.8 mm
